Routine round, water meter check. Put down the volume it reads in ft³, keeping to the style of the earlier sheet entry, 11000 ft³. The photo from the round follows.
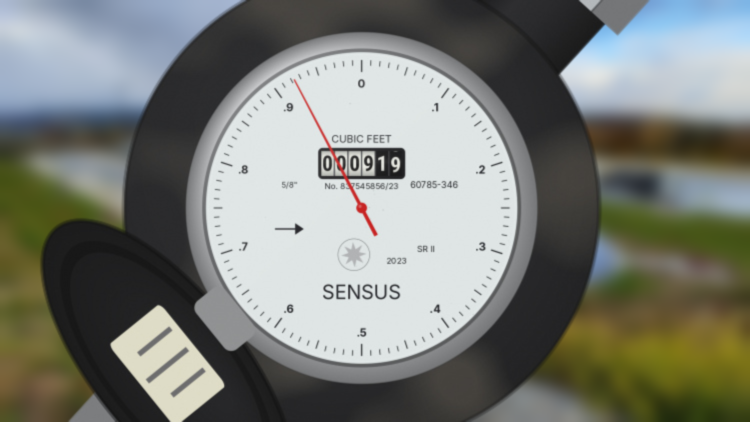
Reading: 918.92 ft³
